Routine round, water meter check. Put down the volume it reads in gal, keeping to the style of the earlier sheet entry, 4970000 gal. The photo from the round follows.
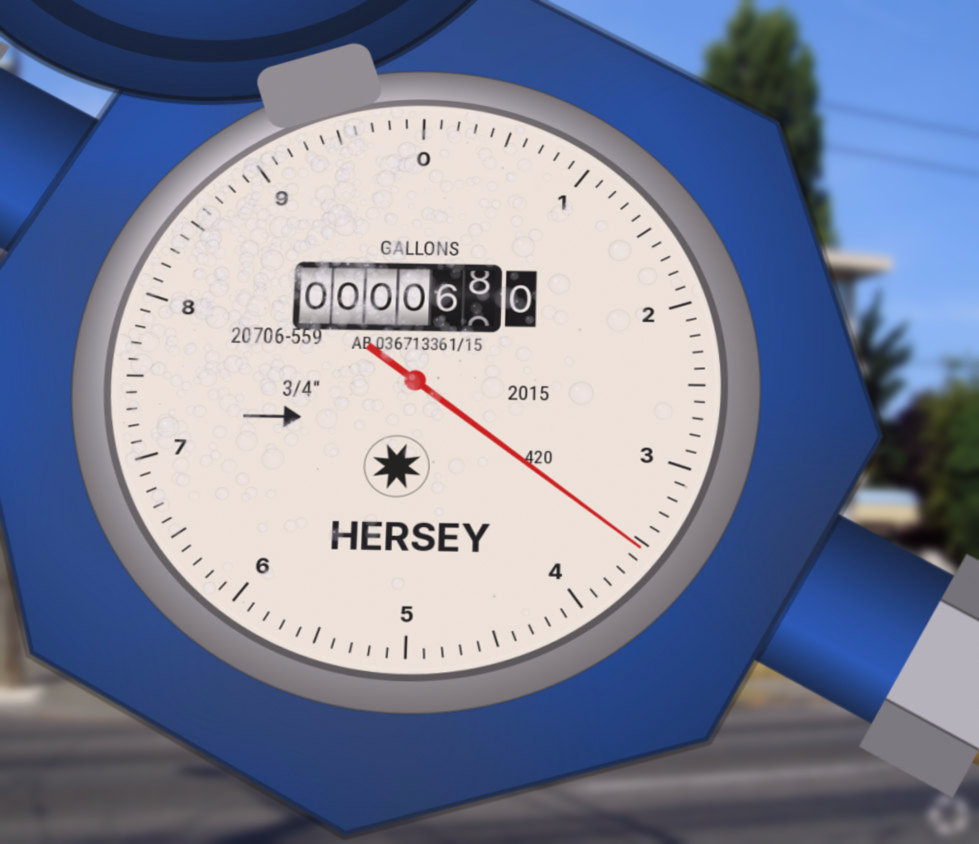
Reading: 683.5 gal
